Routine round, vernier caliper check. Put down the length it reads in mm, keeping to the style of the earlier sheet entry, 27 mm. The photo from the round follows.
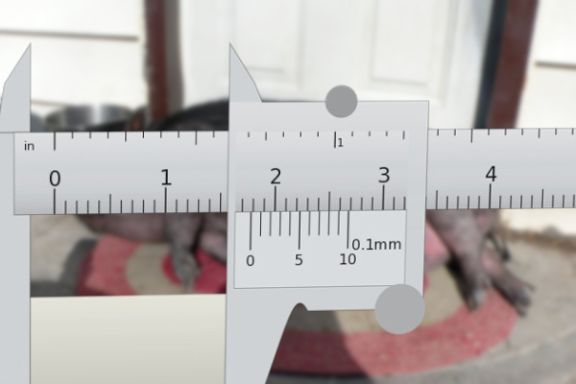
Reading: 17.8 mm
